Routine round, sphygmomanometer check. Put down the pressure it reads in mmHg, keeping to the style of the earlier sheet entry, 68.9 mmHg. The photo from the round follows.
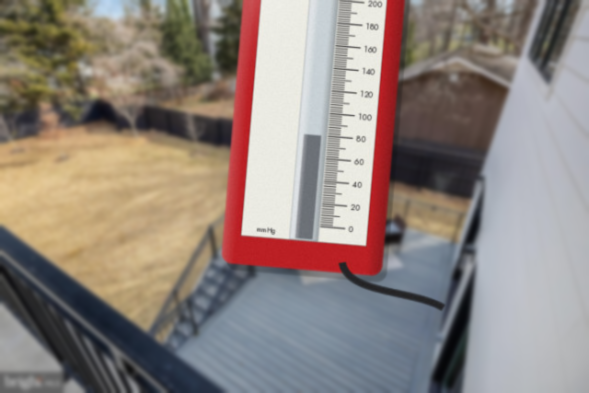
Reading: 80 mmHg
